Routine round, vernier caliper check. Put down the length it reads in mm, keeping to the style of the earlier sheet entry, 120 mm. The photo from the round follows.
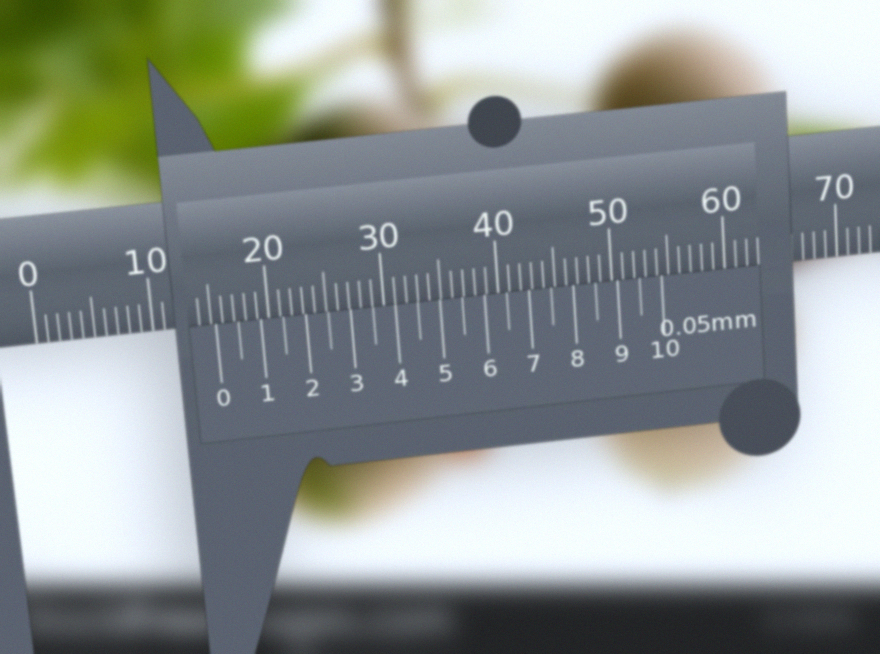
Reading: 15.4 mm
